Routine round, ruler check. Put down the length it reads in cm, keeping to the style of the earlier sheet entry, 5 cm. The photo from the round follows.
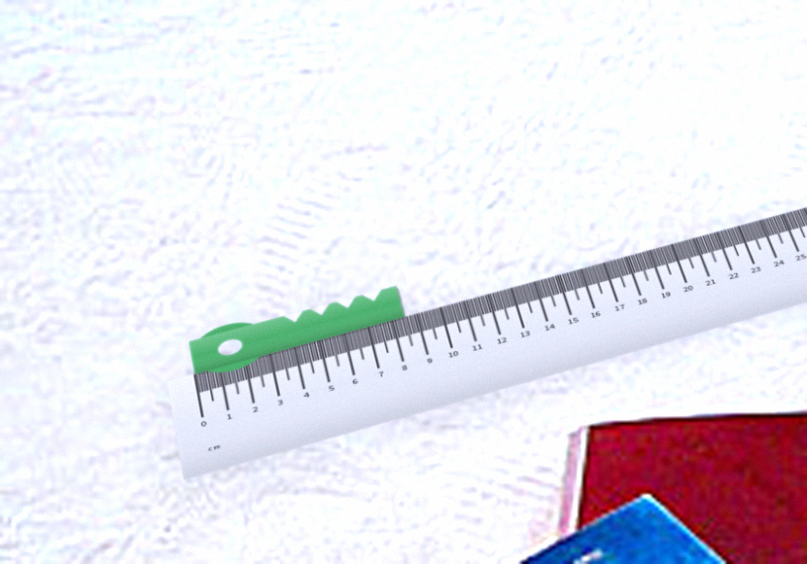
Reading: 8.5 cm
